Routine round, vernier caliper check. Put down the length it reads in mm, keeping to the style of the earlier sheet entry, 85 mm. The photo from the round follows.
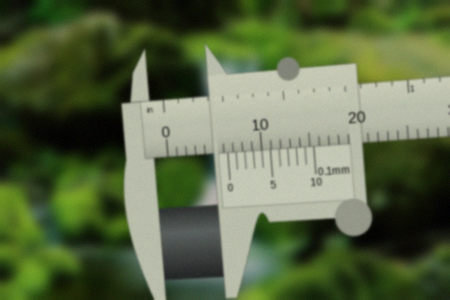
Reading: 6.4 mm
